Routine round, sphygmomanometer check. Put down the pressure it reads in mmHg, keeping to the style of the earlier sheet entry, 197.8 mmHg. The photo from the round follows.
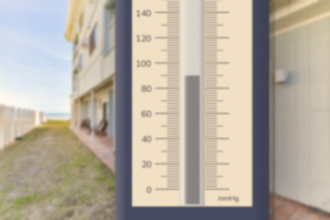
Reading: 90 mmHg
